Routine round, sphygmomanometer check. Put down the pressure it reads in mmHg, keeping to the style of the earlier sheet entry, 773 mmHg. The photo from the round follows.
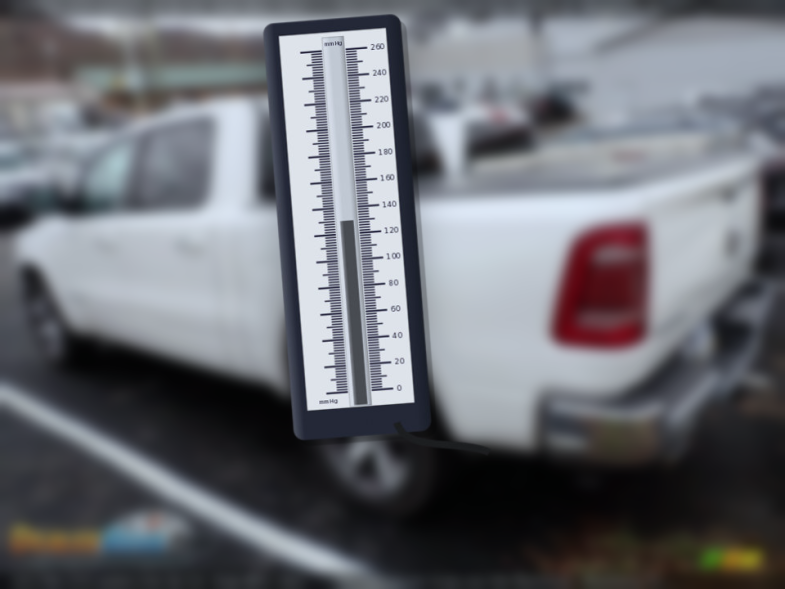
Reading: 130 mmHg
